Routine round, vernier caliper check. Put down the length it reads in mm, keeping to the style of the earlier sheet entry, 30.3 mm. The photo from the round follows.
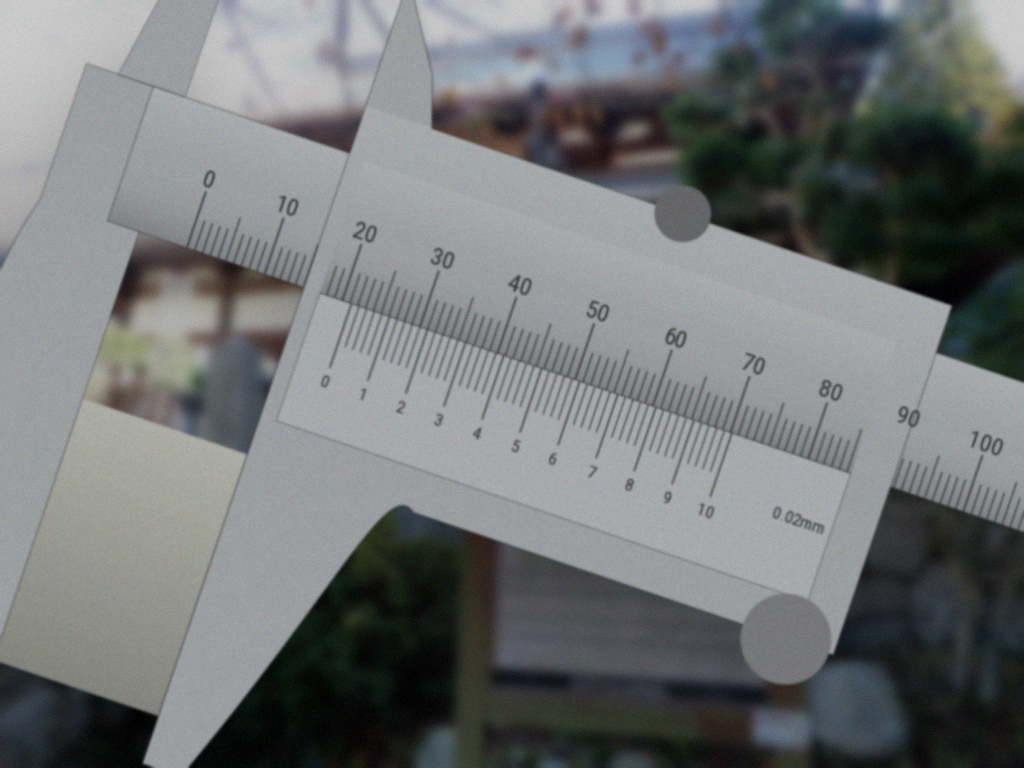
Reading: 21.2 mm
